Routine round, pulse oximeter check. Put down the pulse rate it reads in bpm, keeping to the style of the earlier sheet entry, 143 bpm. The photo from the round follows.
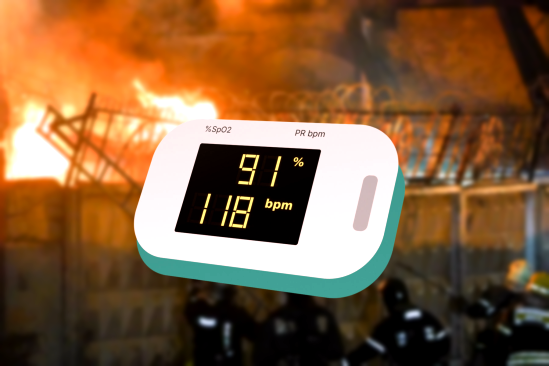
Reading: 118 bpm
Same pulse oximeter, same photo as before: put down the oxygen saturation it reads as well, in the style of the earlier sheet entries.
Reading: 91 %
